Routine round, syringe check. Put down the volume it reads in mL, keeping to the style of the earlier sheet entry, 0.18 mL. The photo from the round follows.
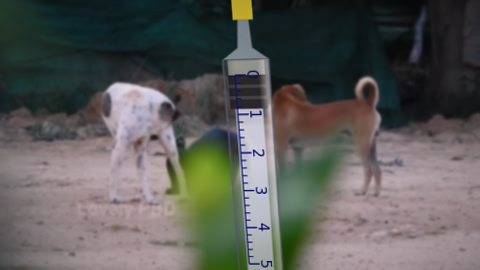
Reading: 0 mL
